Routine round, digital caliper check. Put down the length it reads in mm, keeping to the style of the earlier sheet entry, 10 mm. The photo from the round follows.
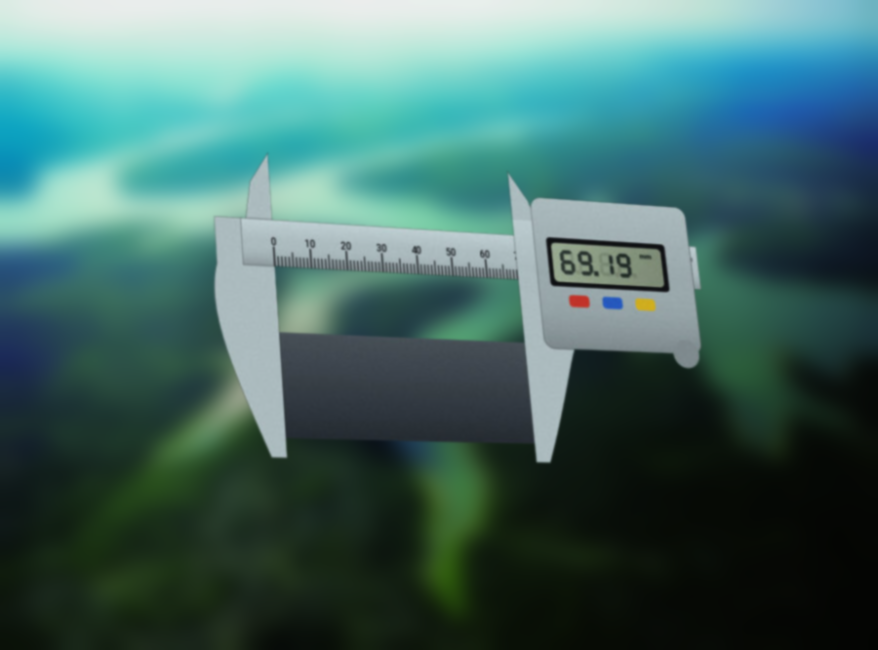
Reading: 69.19 mm
